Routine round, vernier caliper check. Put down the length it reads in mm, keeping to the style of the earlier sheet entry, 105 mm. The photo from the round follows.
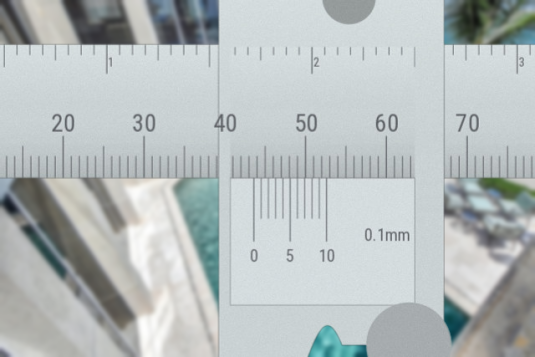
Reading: 43.6 mm
